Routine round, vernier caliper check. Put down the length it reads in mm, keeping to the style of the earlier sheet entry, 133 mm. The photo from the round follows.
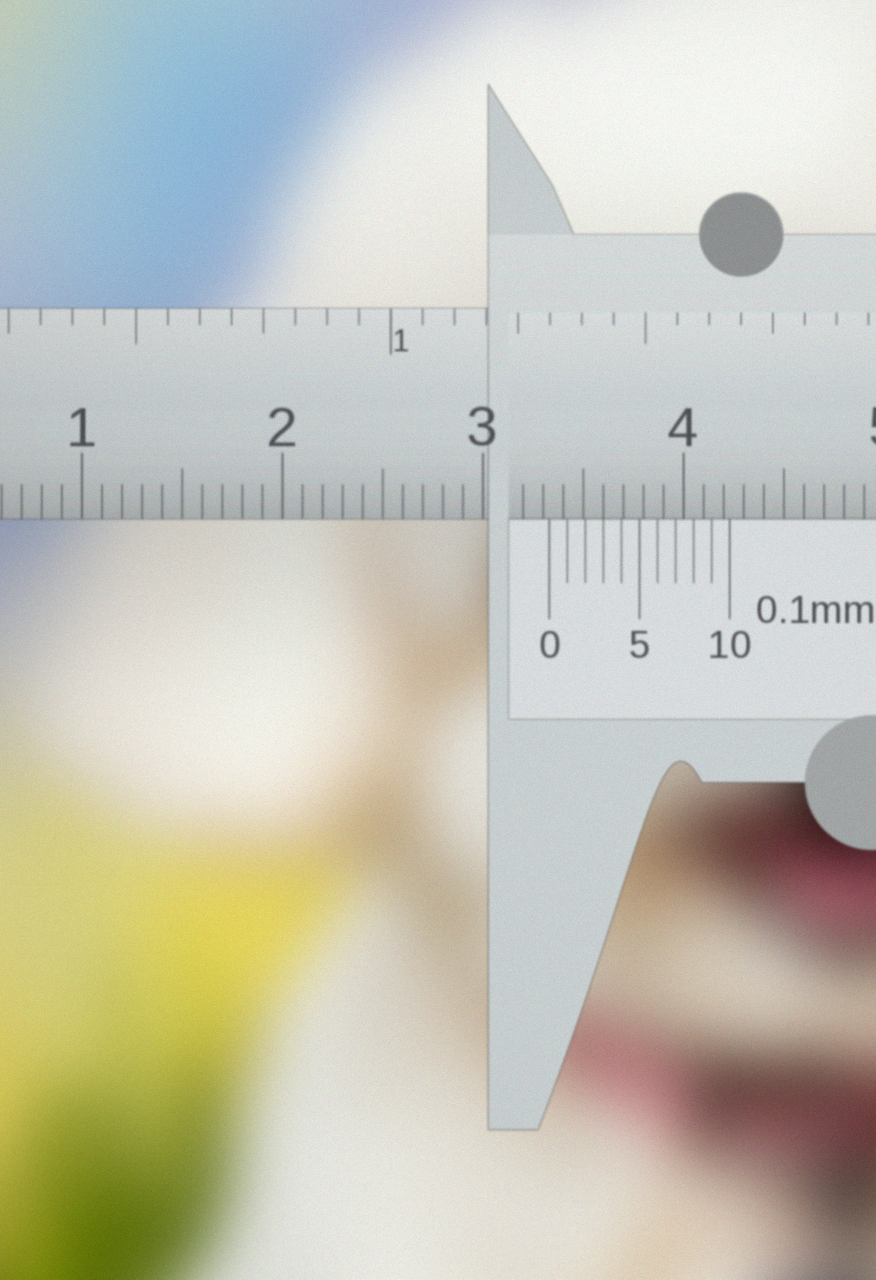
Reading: 33.3 mm
